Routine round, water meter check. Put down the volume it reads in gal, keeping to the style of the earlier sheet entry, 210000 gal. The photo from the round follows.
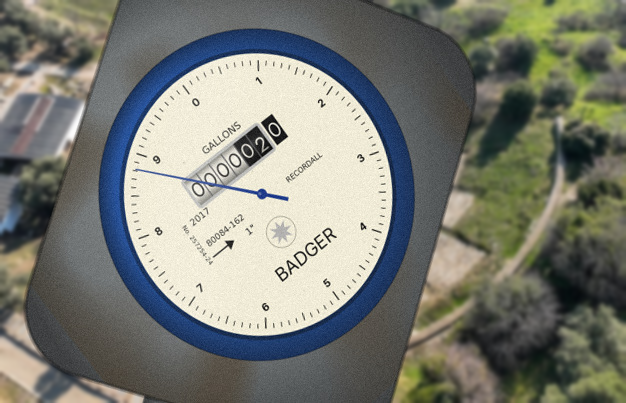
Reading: 18.8 gal
